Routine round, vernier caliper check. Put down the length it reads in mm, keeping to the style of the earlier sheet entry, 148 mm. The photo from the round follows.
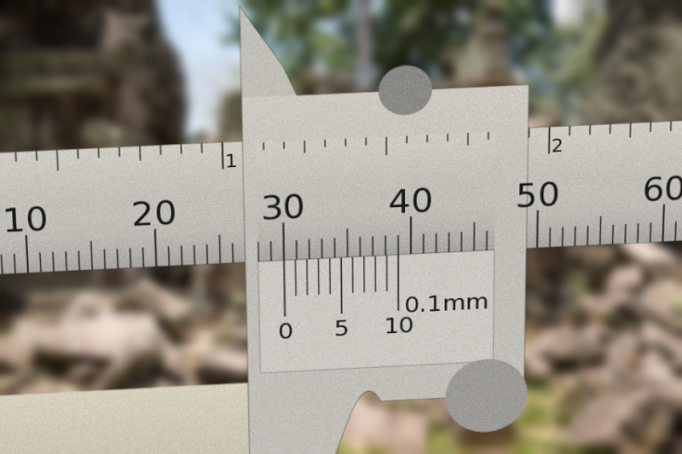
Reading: 30.0 mm
